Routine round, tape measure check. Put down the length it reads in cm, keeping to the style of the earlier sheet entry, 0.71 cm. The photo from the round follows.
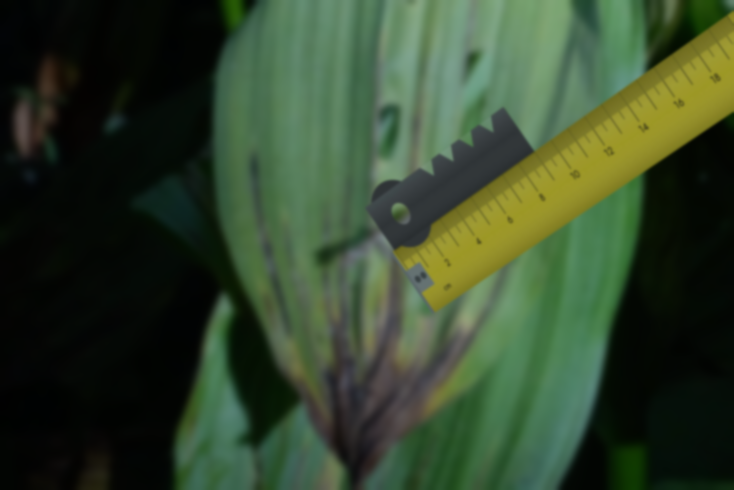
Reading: 9 cm
